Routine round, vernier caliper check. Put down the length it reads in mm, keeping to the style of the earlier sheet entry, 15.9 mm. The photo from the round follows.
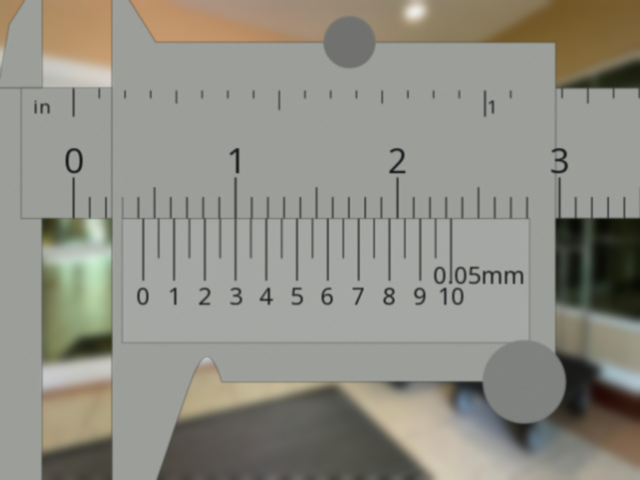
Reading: 4.3 mm
